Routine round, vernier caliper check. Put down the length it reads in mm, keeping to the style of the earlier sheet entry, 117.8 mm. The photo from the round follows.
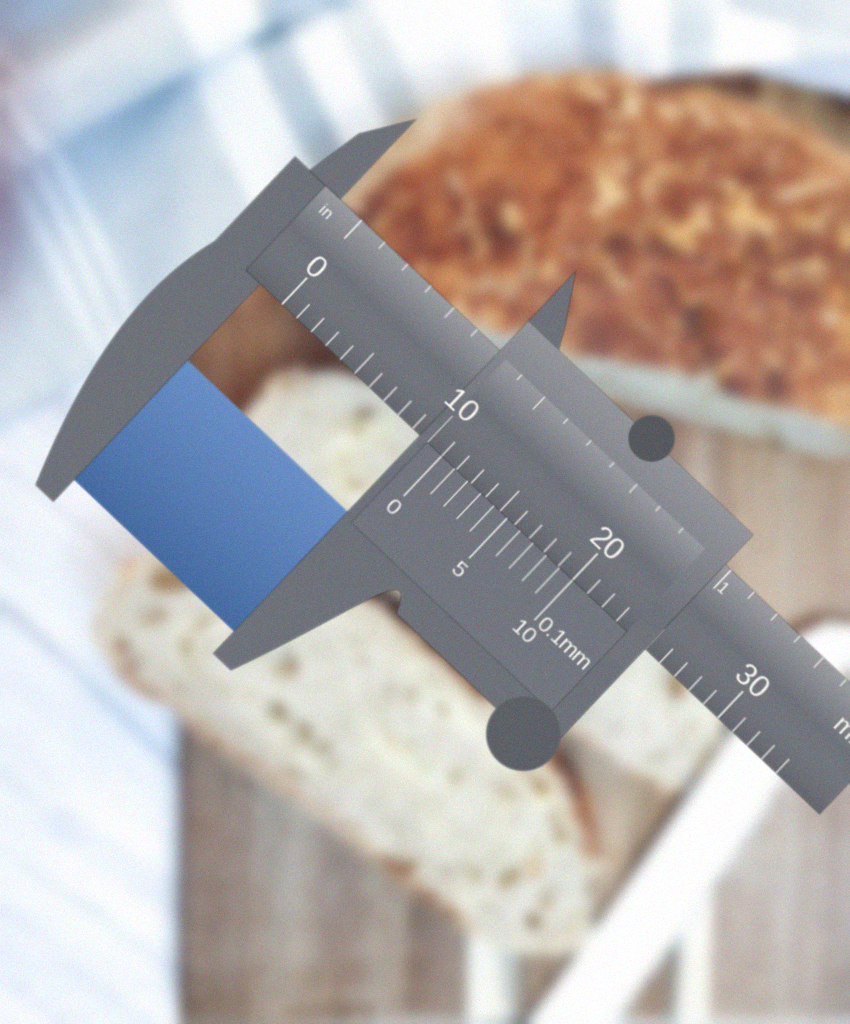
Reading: 11.0 mm
